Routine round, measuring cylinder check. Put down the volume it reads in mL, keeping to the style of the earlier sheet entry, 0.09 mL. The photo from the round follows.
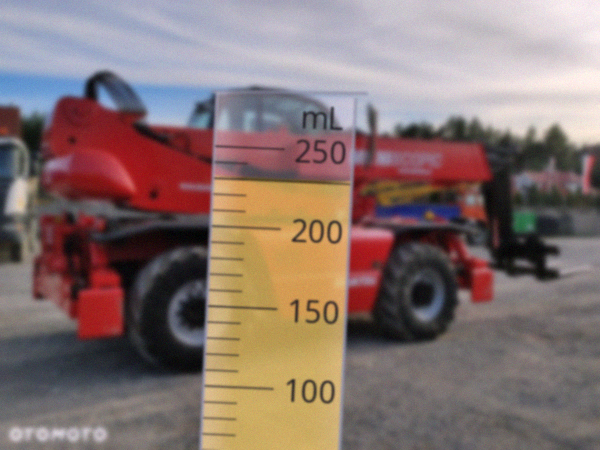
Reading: 230 mL
